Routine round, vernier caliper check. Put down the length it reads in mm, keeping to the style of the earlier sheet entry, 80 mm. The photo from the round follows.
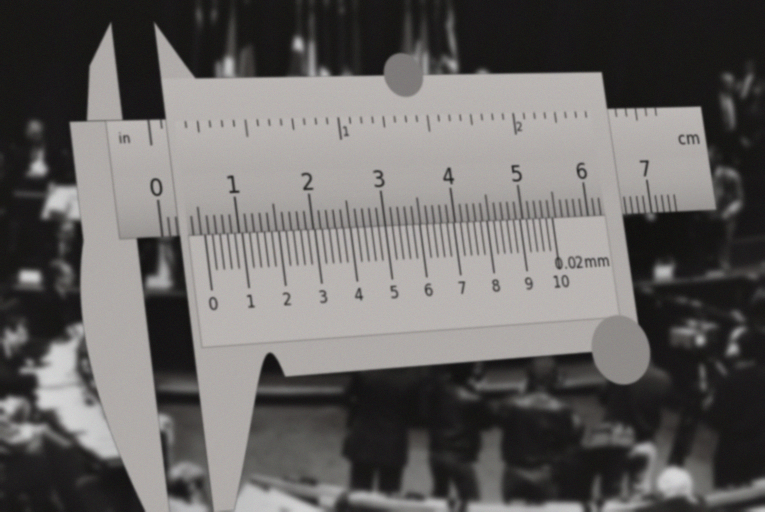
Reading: 5.5 mm
